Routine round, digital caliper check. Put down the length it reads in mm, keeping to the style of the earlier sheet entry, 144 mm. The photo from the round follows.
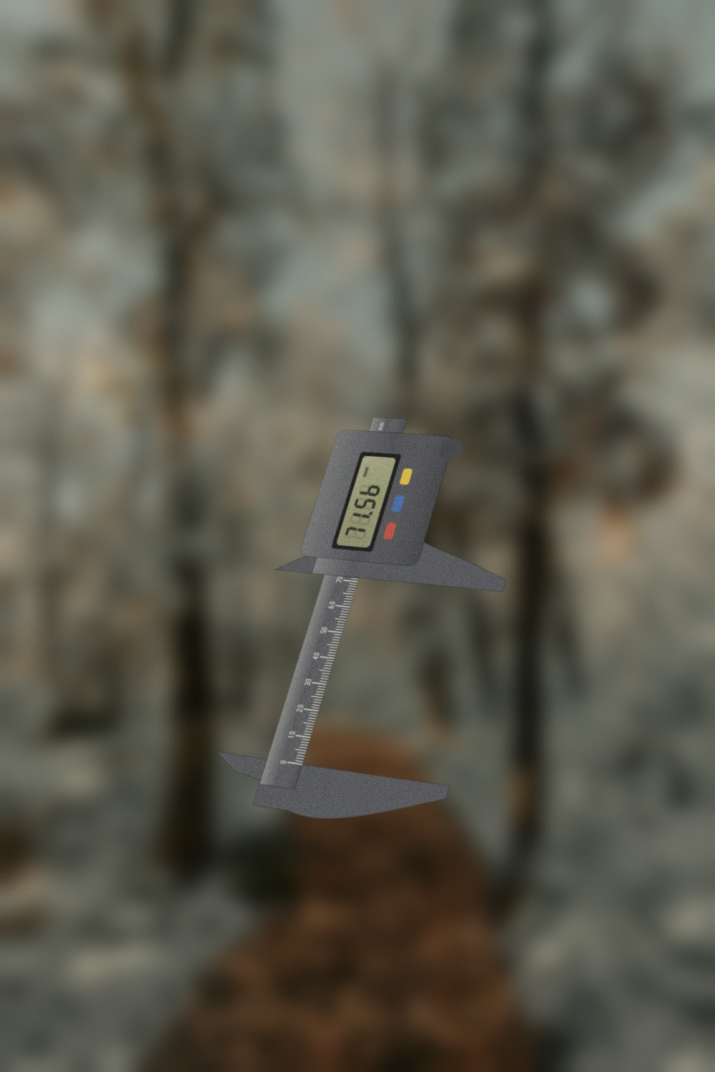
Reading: 71.56 mm
